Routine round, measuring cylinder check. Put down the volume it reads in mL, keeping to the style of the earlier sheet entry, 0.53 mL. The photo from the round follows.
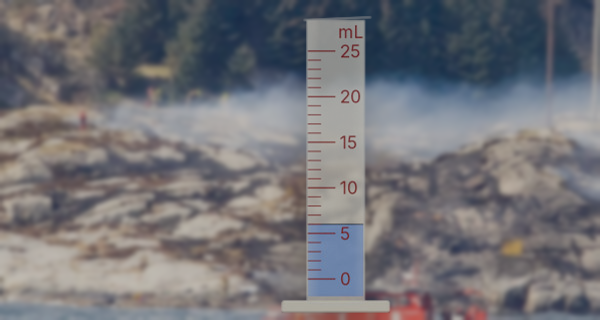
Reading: 6 mL
